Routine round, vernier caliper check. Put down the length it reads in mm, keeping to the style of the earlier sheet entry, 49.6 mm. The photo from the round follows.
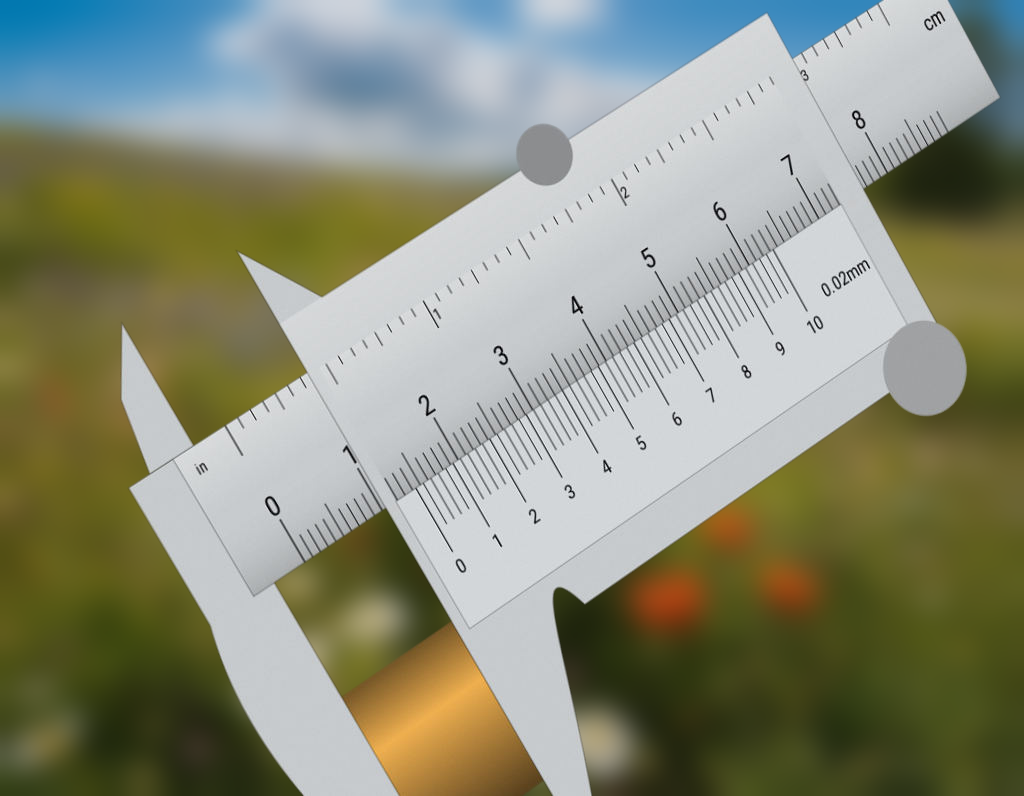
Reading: 14.4 mm
